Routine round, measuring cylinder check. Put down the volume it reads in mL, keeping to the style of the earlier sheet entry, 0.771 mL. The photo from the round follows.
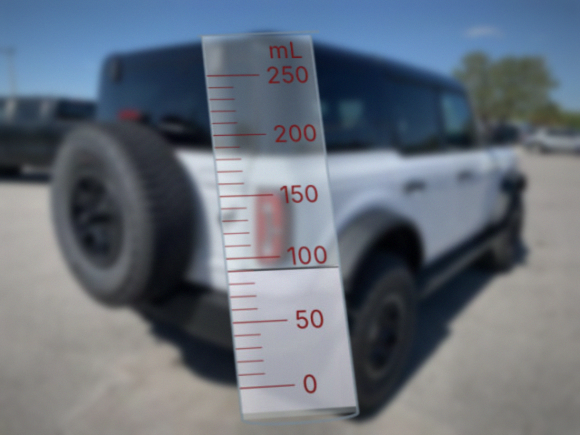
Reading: 90 mL
